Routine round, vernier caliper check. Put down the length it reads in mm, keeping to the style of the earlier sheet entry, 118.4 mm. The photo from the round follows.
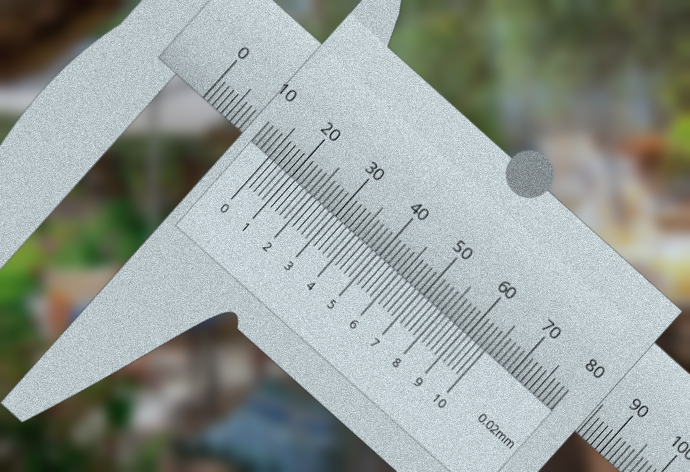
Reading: 15.0 mm
